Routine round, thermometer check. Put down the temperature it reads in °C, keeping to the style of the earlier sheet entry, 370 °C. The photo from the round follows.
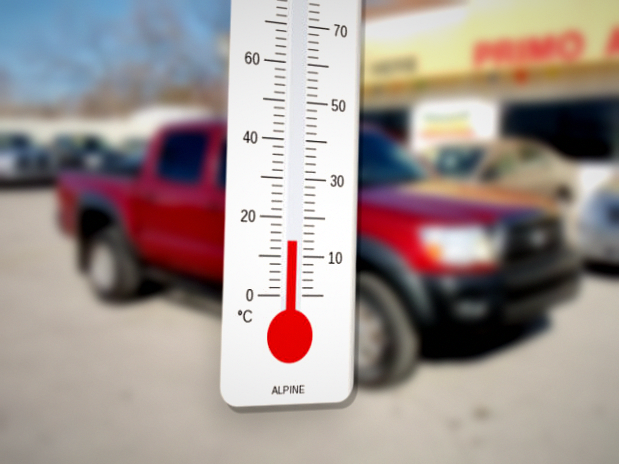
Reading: 14 °C
